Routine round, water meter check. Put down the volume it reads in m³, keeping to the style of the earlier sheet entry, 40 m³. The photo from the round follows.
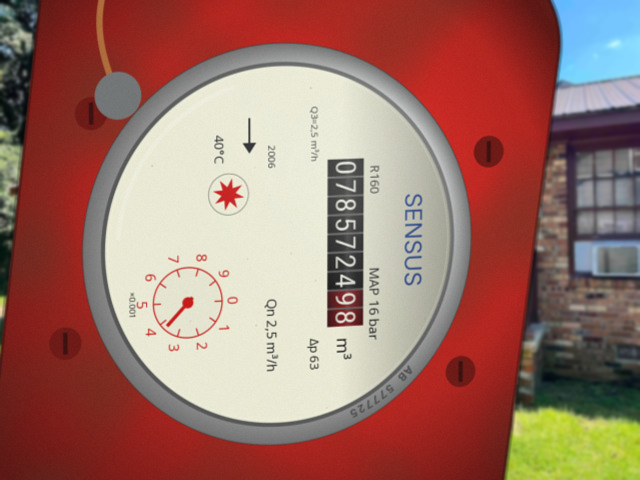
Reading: 785724.983 m³
